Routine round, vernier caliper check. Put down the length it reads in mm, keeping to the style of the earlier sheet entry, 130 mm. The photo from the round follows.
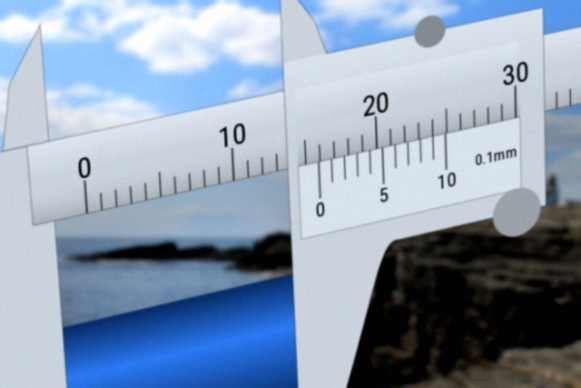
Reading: 15.9 mm
